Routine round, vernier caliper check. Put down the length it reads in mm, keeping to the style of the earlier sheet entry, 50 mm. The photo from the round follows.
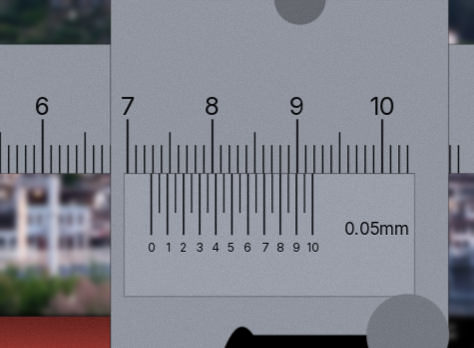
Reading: 72.8 mm
